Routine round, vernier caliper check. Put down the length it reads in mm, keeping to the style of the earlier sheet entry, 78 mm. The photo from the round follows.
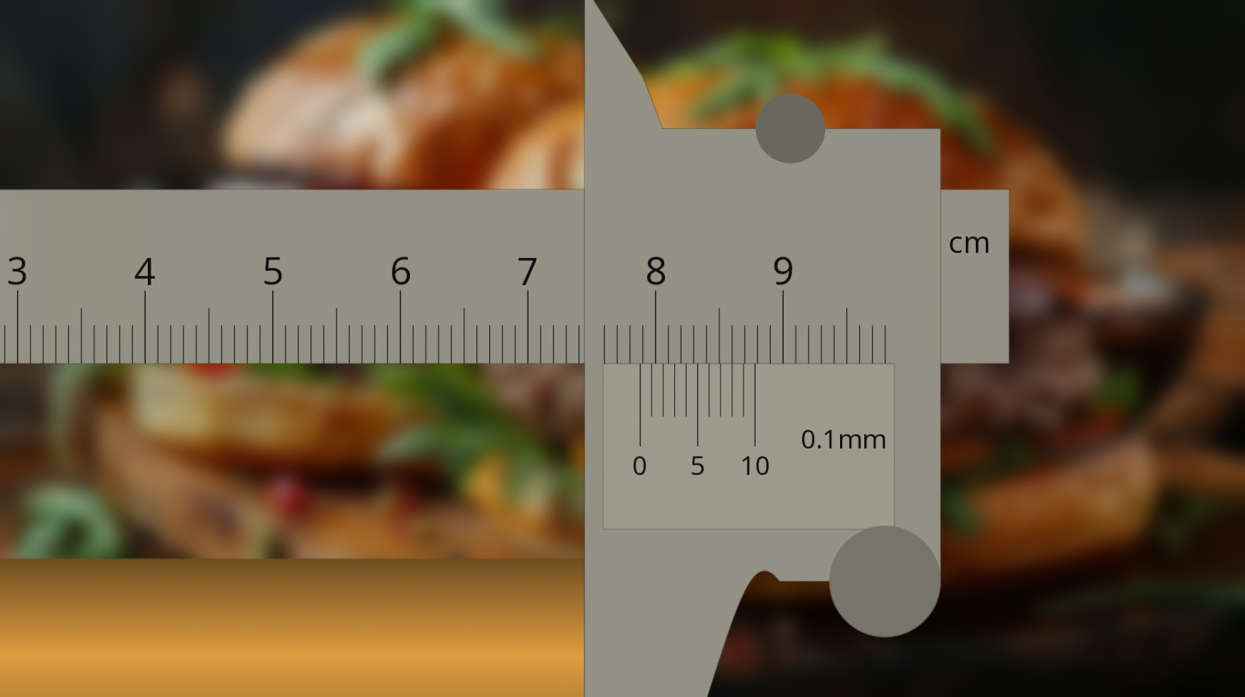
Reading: 78.8 mm
